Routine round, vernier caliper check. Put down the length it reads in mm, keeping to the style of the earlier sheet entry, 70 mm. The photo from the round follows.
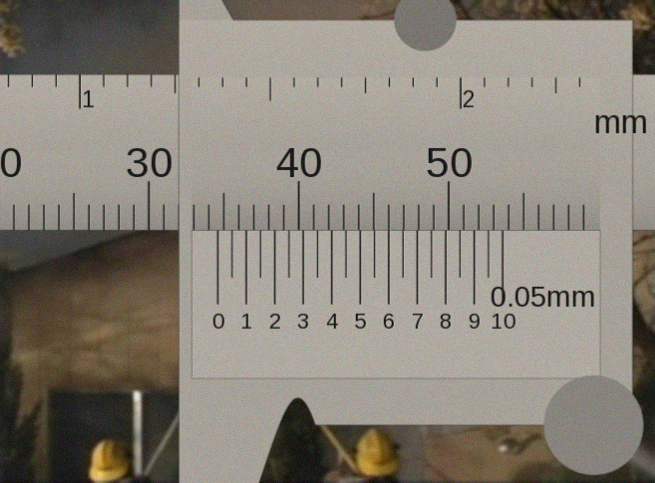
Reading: 34.6 mm
